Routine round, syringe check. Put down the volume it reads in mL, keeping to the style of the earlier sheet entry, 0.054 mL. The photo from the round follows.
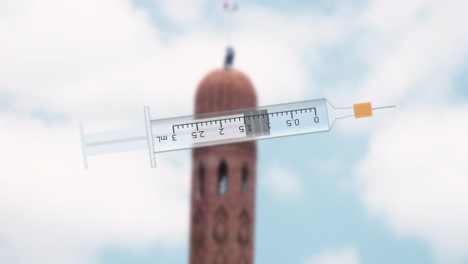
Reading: 1 mL
